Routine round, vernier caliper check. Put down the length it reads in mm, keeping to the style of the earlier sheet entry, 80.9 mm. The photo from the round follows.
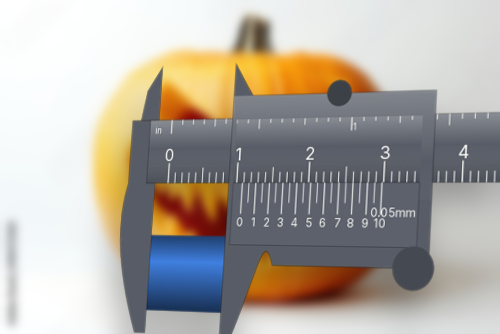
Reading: 10.8 mm
